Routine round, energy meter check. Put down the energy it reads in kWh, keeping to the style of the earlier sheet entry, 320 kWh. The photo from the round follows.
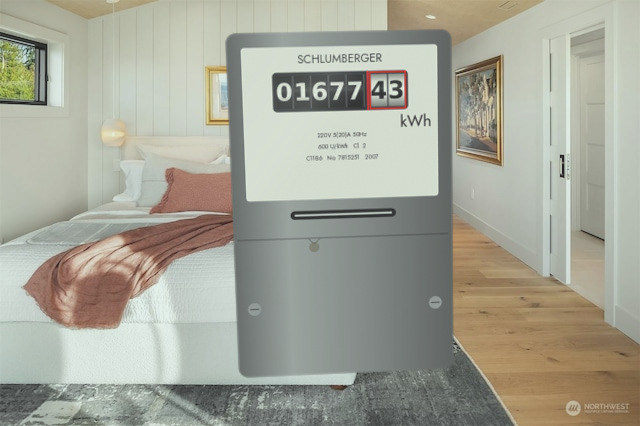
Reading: 1677.43 kWh
